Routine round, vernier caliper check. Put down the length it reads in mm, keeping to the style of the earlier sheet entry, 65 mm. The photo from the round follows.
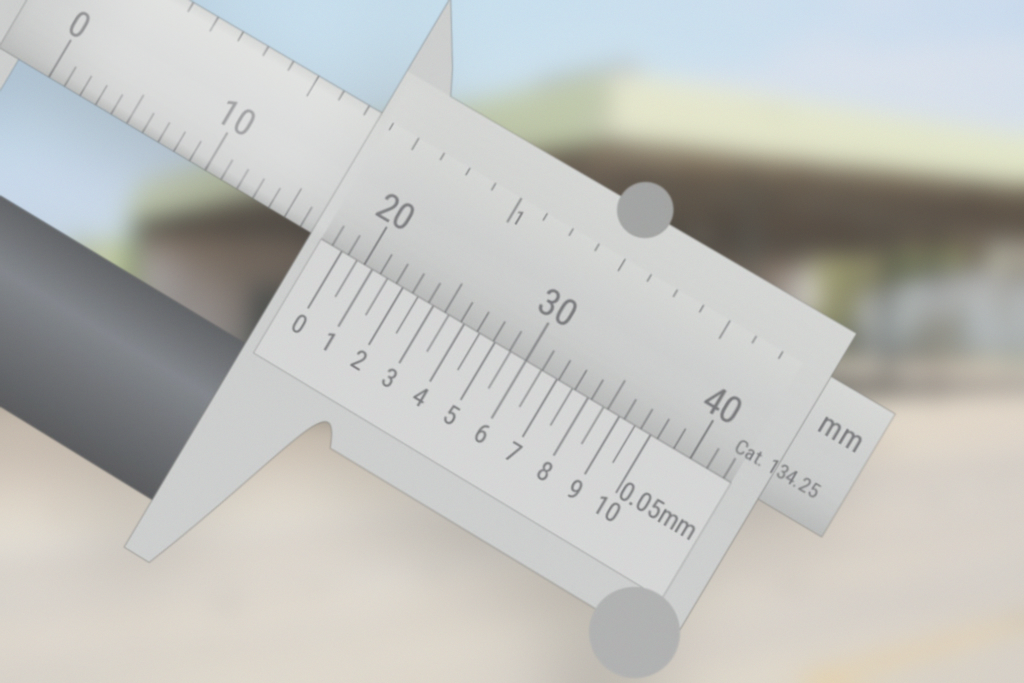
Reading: 18.6 mm
